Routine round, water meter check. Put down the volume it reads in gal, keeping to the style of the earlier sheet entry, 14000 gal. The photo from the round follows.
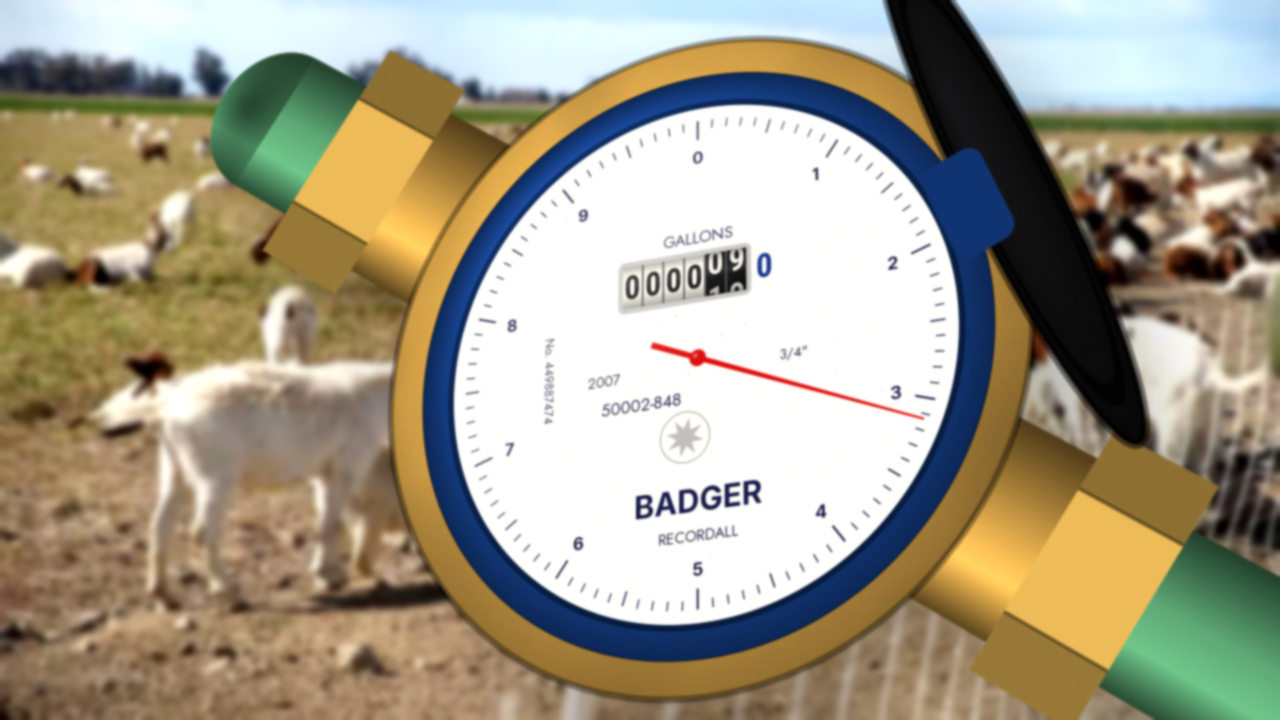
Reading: 93.1 gal
